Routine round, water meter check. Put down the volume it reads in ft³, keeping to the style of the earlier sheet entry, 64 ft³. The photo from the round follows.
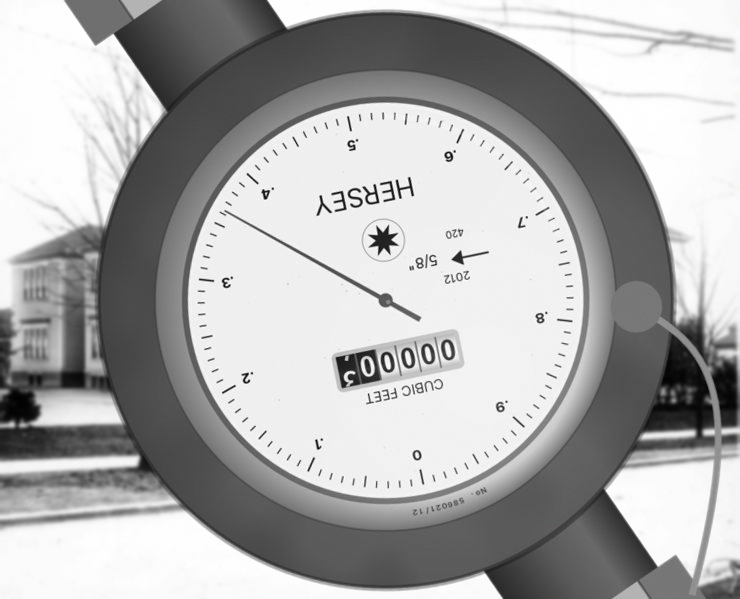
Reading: 3.36 ft³
